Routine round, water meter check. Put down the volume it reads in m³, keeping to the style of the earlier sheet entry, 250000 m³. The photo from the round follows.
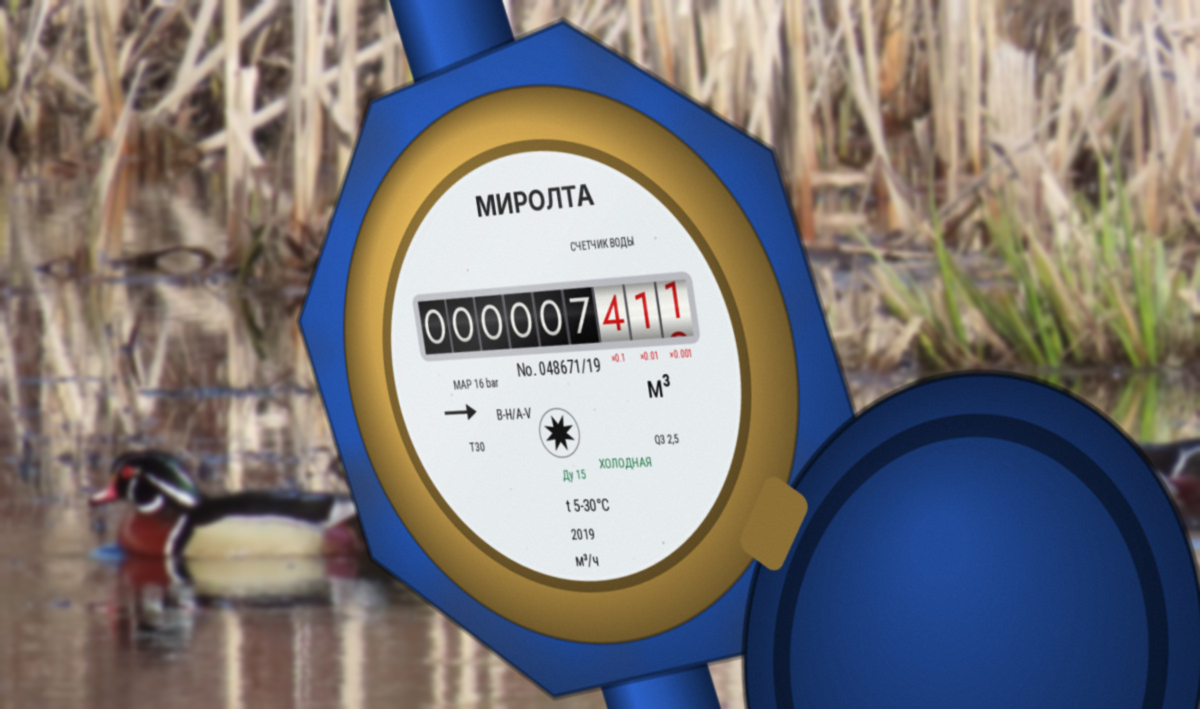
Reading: 7.411 m³
